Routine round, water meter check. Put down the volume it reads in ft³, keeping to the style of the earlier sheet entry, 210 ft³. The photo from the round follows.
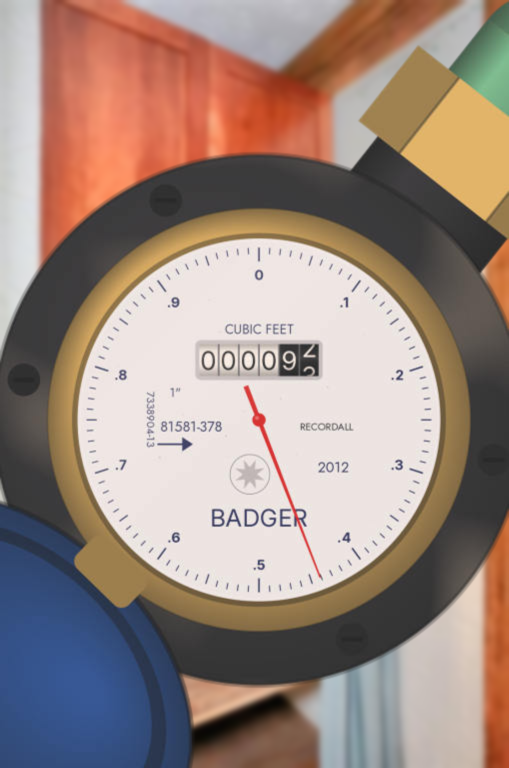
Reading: 92.44 ft³
